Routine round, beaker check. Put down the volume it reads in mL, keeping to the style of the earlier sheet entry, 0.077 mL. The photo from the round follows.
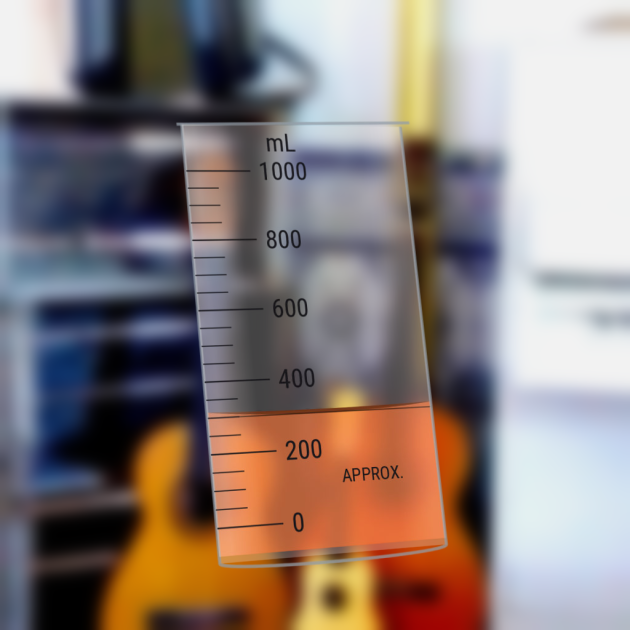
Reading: 300 mL
